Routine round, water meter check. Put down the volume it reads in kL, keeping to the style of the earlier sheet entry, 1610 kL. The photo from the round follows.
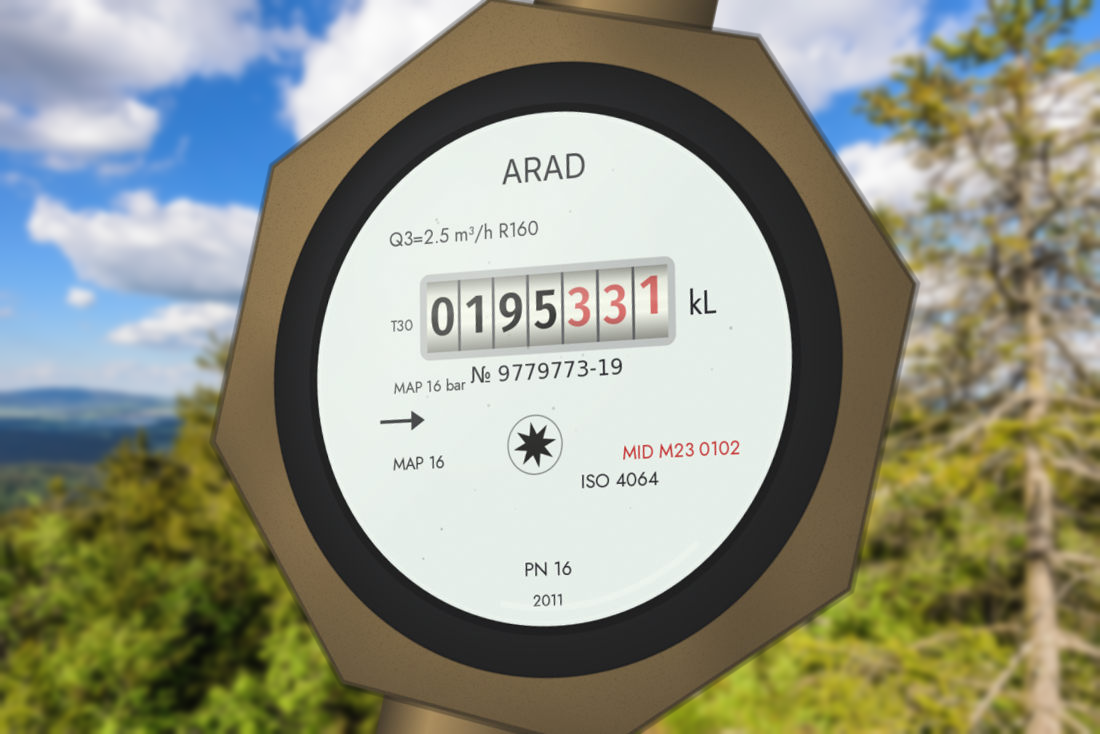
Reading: 195.331 kL
